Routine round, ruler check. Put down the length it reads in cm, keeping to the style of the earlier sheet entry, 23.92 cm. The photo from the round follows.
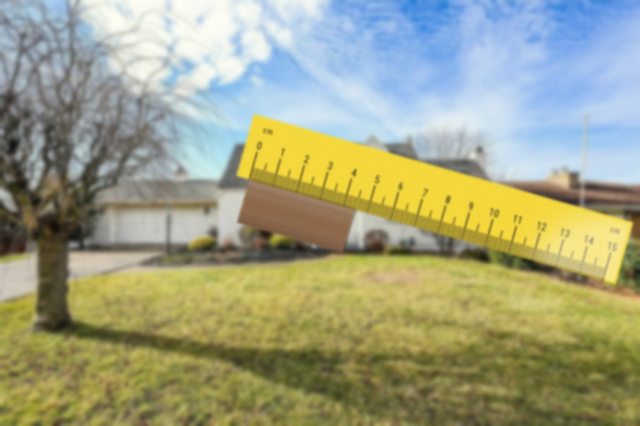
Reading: 4.5 cm
